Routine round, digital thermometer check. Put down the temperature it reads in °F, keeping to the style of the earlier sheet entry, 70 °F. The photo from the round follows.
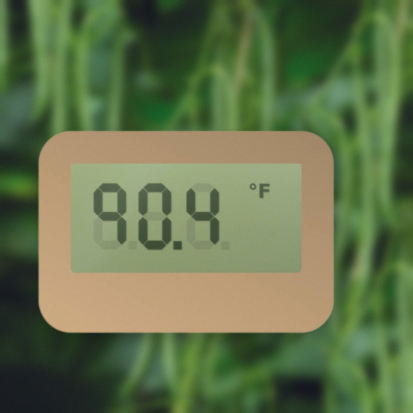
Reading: 90.4 °F
